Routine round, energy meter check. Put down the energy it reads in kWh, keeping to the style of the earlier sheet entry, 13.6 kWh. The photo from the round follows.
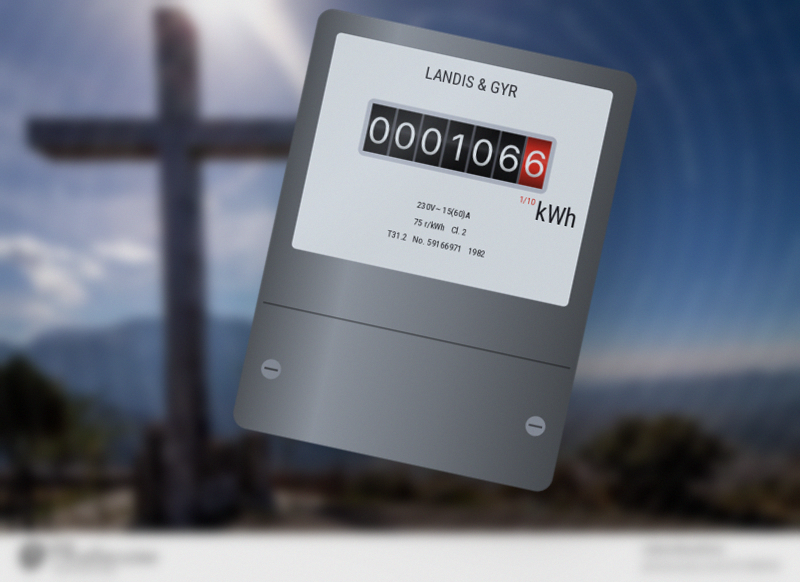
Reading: 106.6 kWh
